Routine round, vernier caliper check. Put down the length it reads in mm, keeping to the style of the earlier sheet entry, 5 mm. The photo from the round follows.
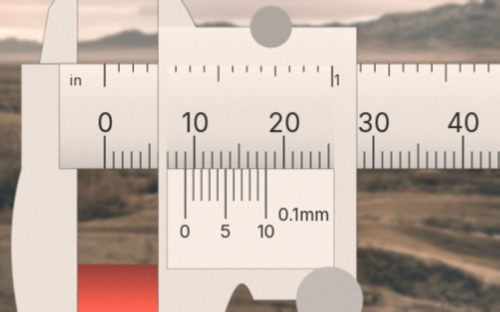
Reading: 9.0 mm
